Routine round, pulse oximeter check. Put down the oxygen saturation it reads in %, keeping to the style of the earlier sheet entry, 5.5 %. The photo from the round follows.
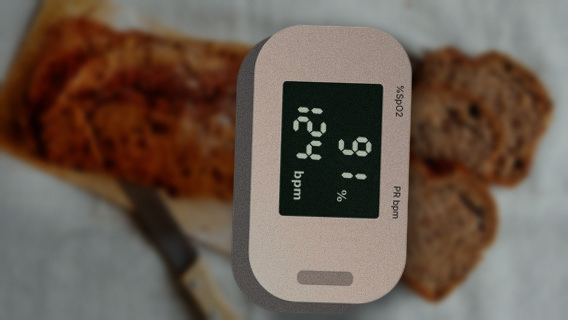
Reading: 91 %
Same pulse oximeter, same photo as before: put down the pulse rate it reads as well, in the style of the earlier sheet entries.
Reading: 124 bpm
